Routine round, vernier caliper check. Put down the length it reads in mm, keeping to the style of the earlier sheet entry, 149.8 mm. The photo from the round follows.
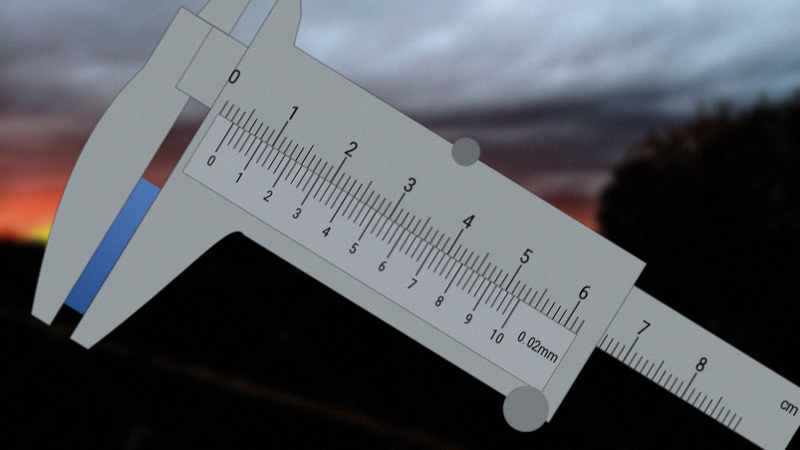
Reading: 3.4 mm
